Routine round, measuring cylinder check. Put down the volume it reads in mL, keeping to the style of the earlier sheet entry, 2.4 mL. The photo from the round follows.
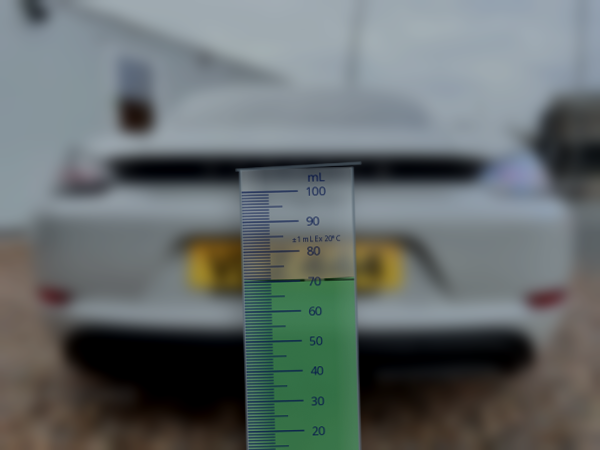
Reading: 70 mL
